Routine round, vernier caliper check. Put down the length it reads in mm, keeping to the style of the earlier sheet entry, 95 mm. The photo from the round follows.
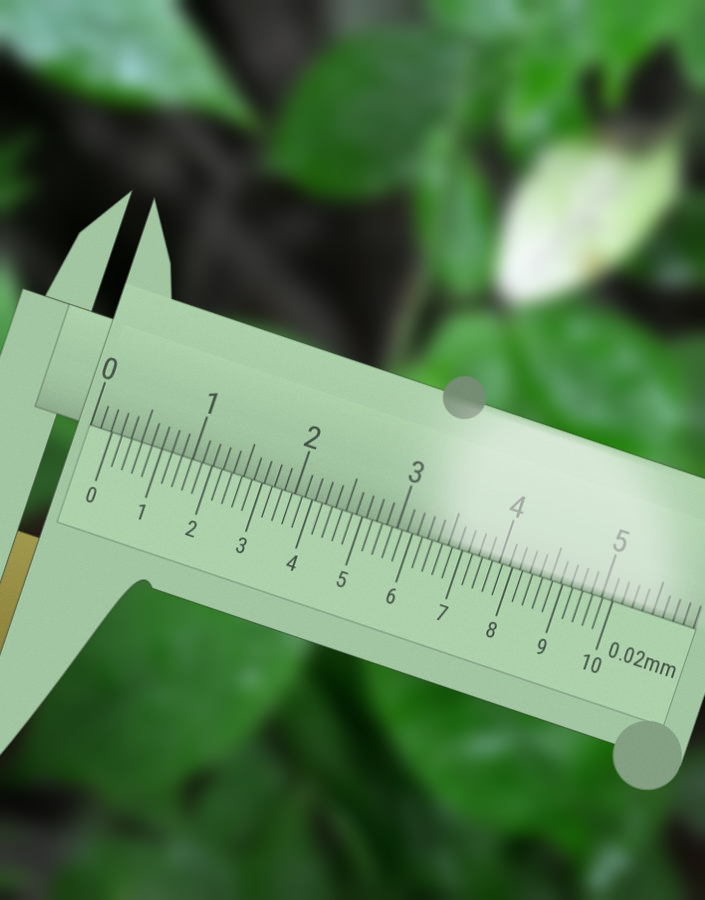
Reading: 2.1 mm
